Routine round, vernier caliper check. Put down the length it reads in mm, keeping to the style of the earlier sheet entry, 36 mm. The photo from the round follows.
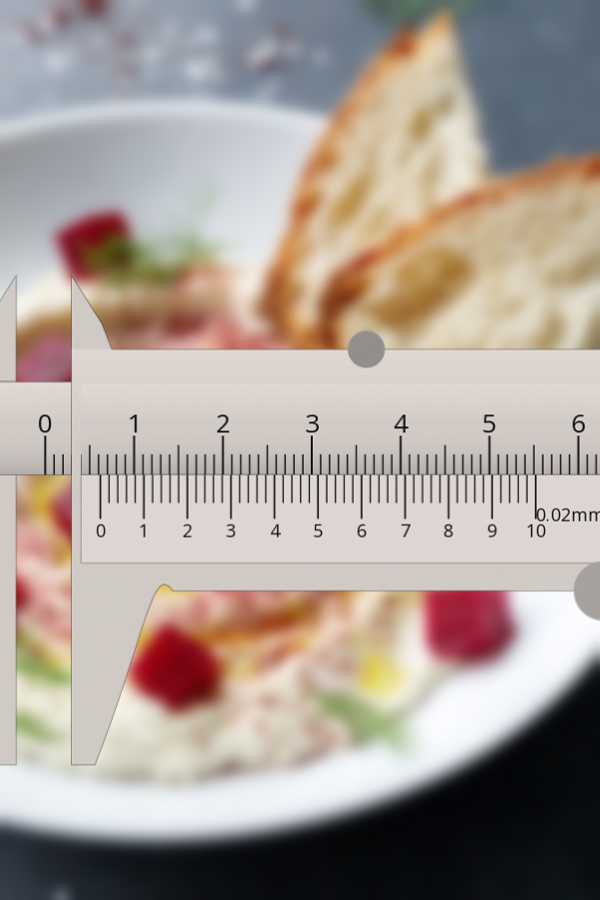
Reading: 6.2 mm
